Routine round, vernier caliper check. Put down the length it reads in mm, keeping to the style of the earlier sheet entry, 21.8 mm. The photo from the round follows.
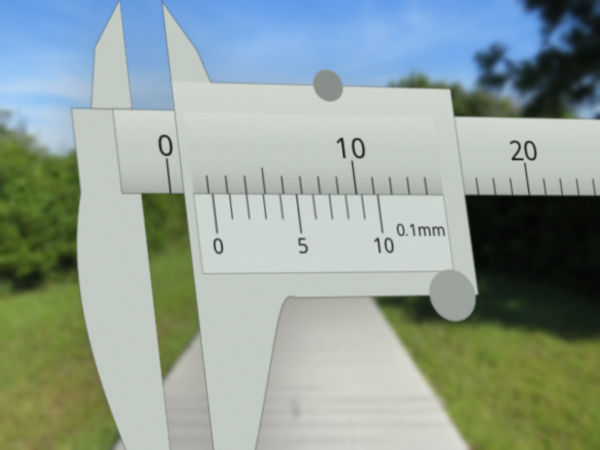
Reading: 2.2 mm
